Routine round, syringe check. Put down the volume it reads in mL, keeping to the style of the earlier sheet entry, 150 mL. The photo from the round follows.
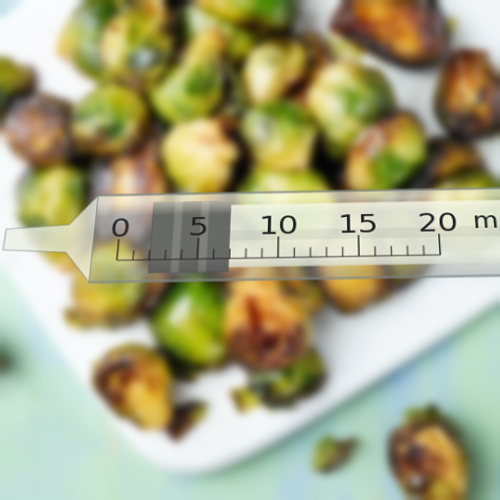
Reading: 2 mL
